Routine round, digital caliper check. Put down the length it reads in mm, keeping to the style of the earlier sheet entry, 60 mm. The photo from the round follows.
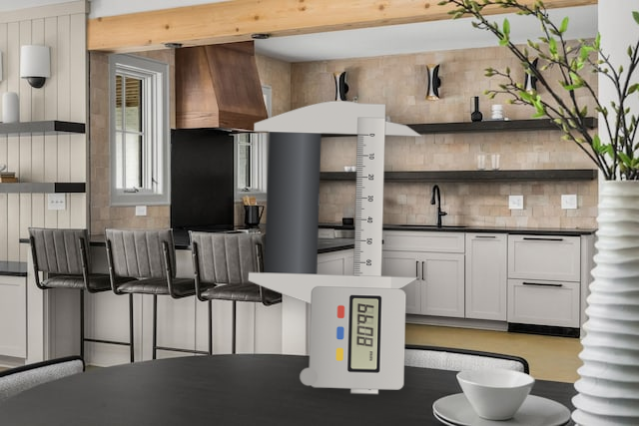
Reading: 66.08 mm
